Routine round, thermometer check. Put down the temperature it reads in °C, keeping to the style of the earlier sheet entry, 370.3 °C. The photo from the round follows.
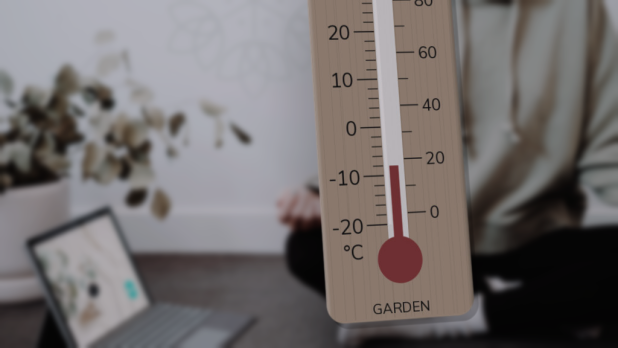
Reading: -8 °C
